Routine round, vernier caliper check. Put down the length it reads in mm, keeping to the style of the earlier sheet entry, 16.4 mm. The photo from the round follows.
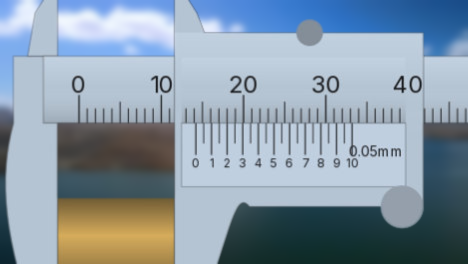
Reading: 14.2 mm
